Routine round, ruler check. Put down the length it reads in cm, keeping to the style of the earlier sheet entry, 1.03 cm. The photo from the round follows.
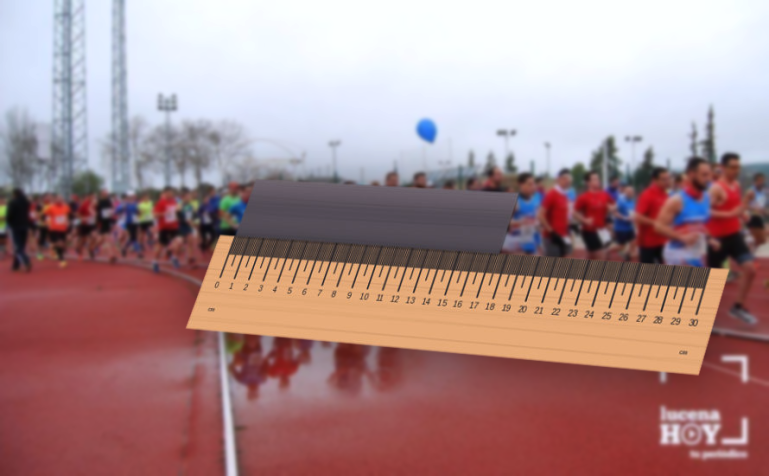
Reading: 17.5 cm
